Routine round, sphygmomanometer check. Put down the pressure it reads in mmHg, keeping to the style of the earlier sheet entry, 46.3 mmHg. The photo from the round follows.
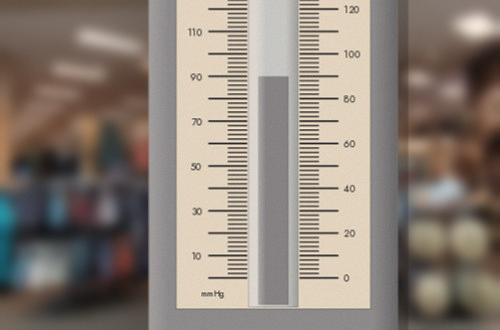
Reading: 90 mmHg
